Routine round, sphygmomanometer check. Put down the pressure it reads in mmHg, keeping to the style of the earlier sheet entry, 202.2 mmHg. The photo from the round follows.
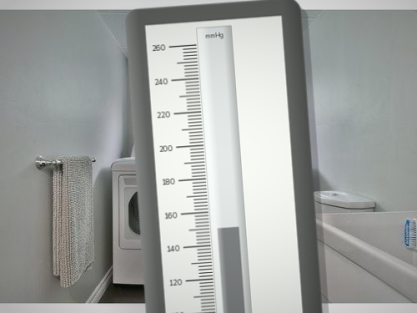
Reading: 150 mmHg
